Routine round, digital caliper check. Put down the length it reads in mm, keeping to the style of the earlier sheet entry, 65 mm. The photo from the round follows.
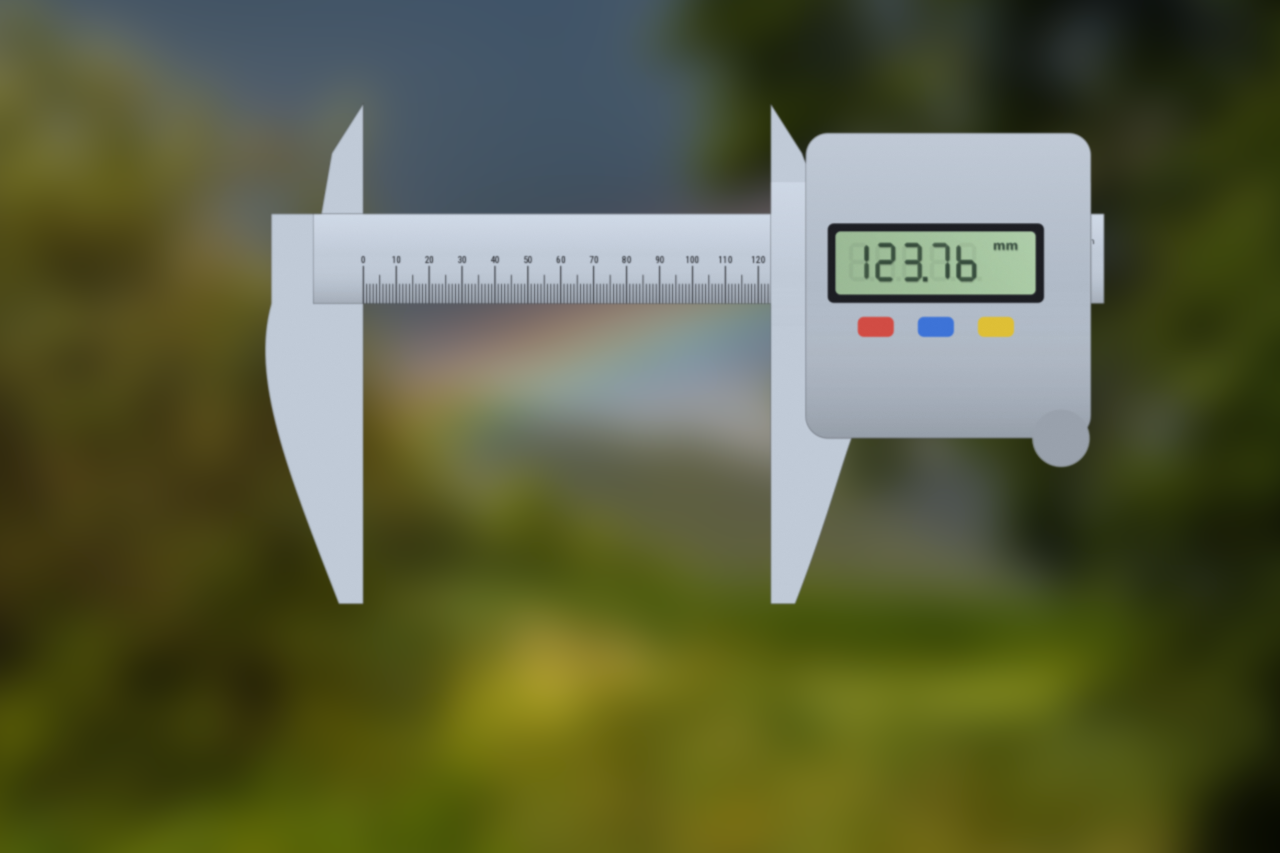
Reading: 123.76 mm
